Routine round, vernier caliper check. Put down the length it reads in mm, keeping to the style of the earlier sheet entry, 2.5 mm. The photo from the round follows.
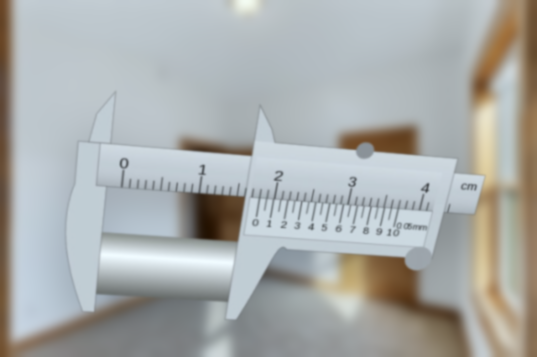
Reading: 18.0 mm
